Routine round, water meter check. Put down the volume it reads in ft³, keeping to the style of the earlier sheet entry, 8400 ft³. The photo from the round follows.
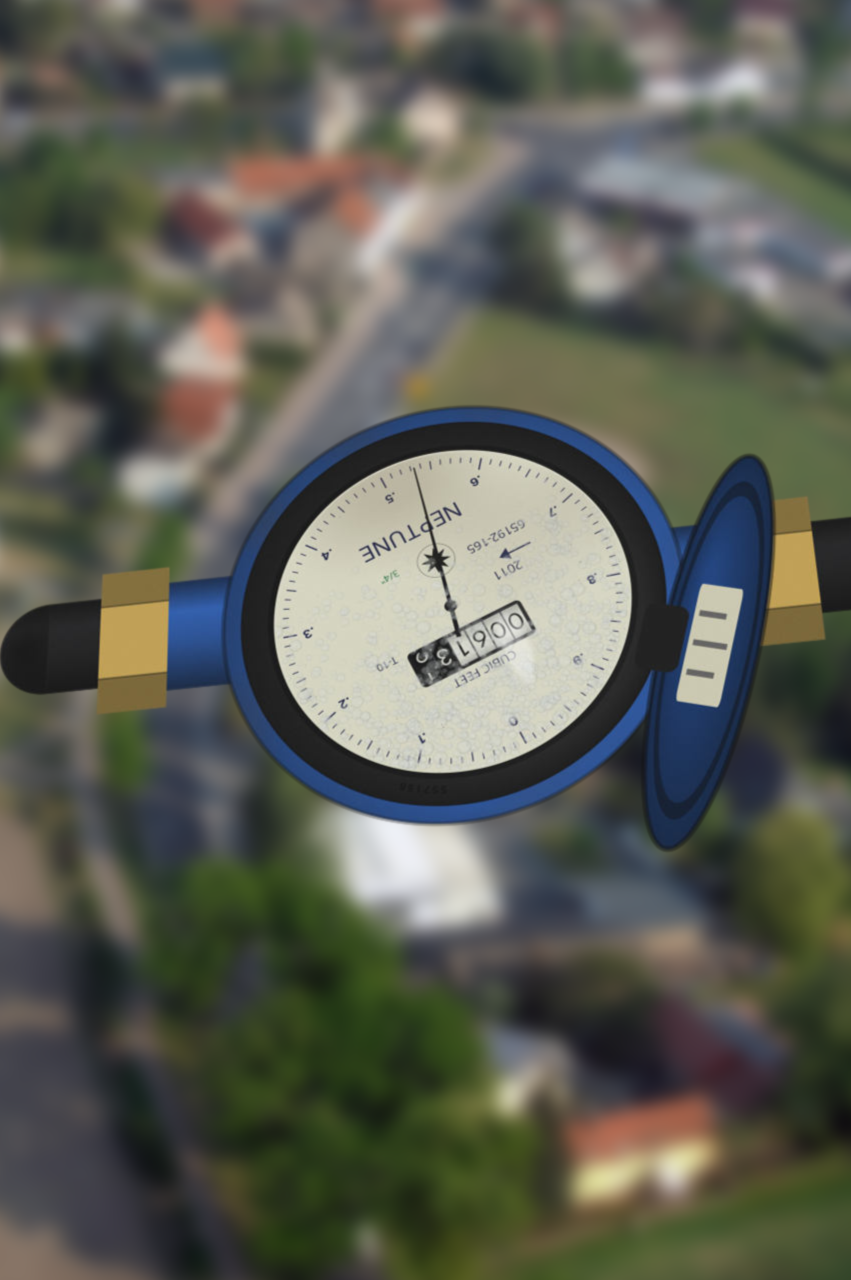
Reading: 6131.53 ft³
